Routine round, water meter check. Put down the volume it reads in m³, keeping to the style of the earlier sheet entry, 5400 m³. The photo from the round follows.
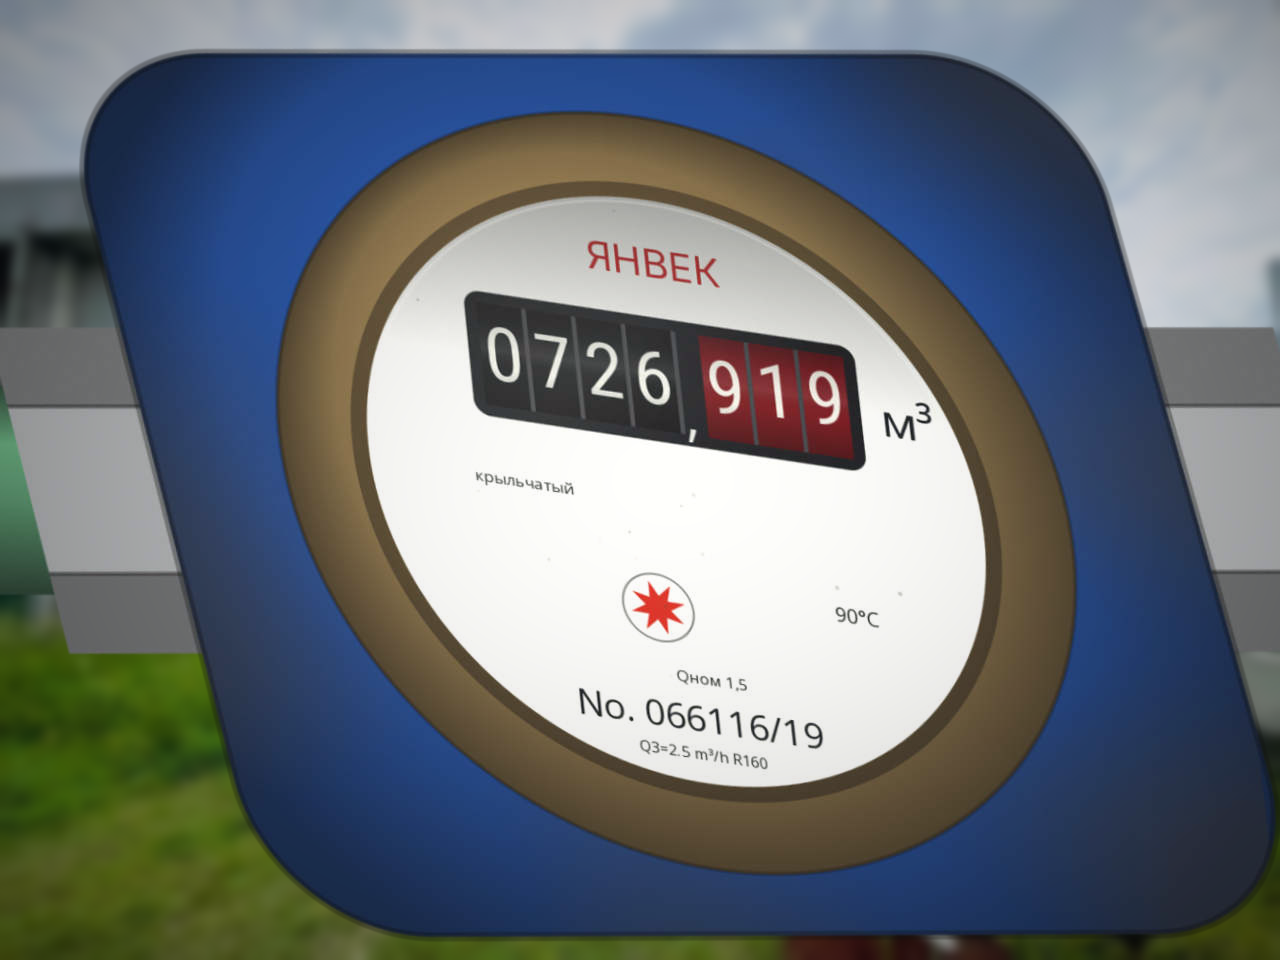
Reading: 726.919 m³
